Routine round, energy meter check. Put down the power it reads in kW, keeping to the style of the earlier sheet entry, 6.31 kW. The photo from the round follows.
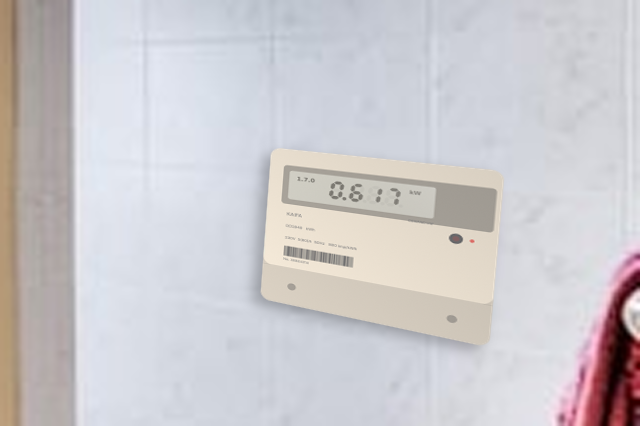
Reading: 0.617 kW
